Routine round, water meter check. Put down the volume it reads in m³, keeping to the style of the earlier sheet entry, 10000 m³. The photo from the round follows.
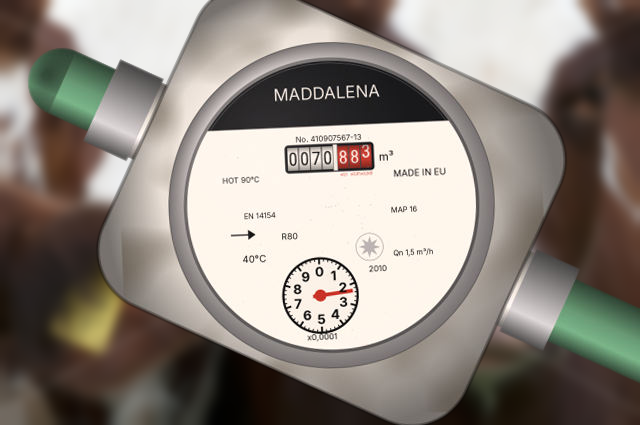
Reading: 70.8832 m³
